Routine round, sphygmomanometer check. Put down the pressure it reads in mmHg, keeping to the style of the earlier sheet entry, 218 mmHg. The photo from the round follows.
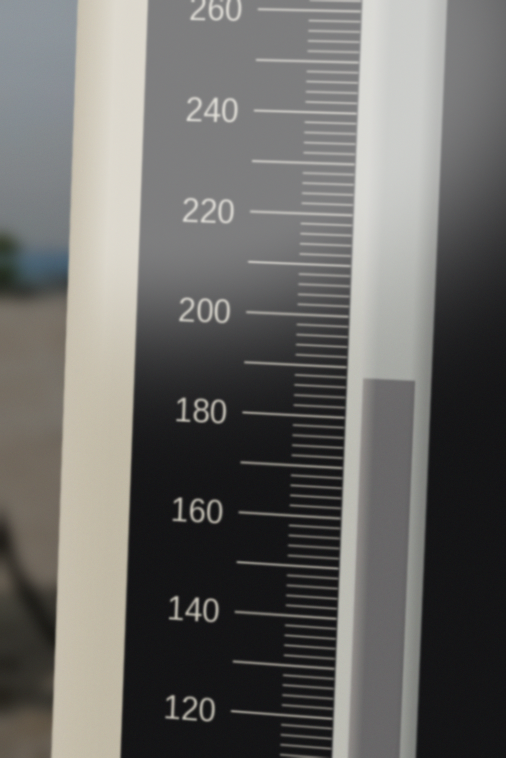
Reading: 188 mmHg
